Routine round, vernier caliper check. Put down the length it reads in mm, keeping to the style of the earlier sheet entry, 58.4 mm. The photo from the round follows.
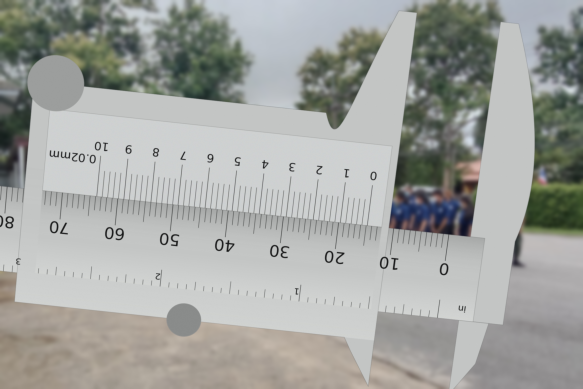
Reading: 14.8 mm
